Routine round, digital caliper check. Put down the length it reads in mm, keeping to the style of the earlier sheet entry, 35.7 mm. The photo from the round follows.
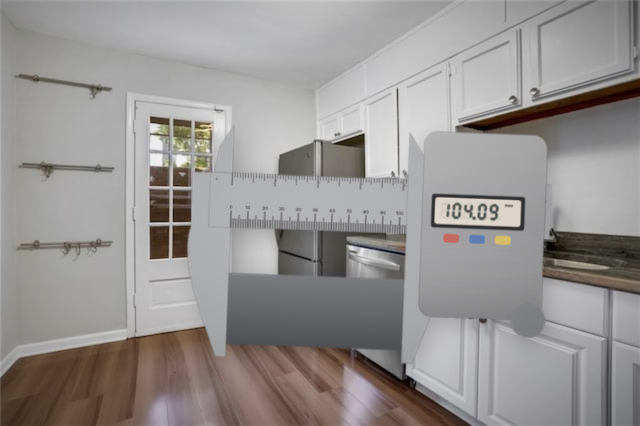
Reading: 104.09 mm
